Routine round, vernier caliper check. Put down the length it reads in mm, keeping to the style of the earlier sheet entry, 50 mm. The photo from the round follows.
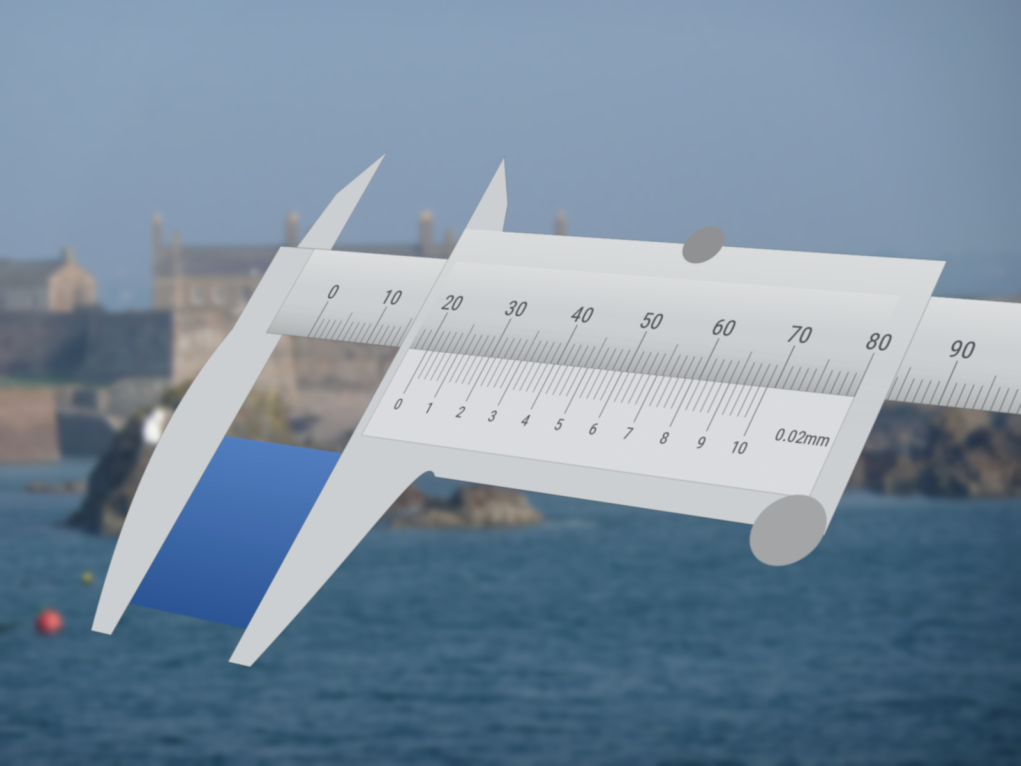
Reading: 20.0 mm
